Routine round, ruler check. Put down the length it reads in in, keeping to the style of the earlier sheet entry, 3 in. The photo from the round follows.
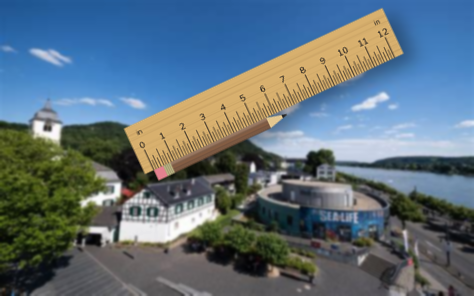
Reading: 6.5 in
